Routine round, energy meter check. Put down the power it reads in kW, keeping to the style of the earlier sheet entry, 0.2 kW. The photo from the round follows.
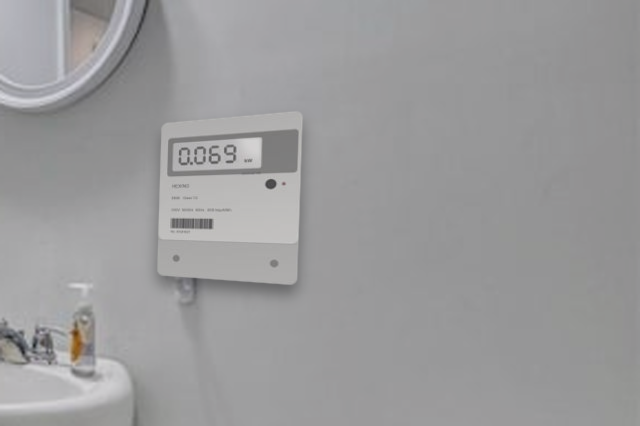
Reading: 0.069 kW
